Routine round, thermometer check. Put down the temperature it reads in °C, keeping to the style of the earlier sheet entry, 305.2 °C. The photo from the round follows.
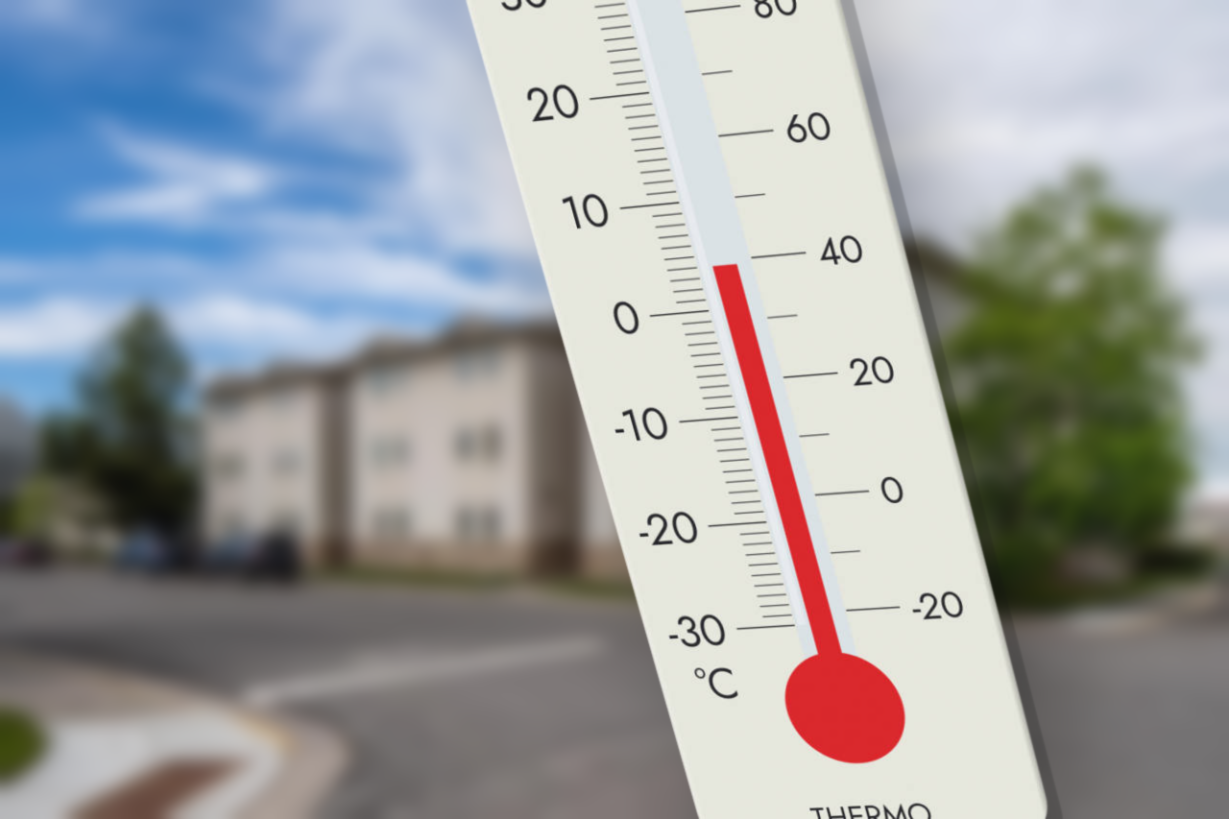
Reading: 4 °C
